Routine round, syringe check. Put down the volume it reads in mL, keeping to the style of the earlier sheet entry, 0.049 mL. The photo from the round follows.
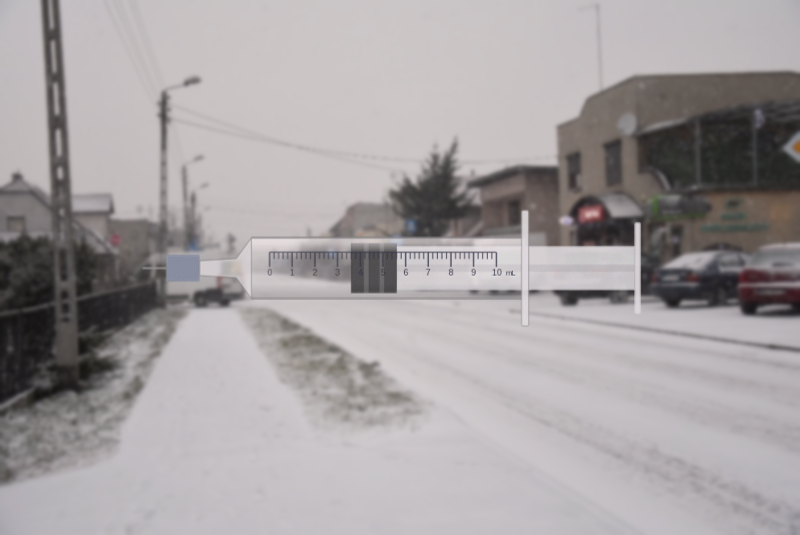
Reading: 3.6 mL
